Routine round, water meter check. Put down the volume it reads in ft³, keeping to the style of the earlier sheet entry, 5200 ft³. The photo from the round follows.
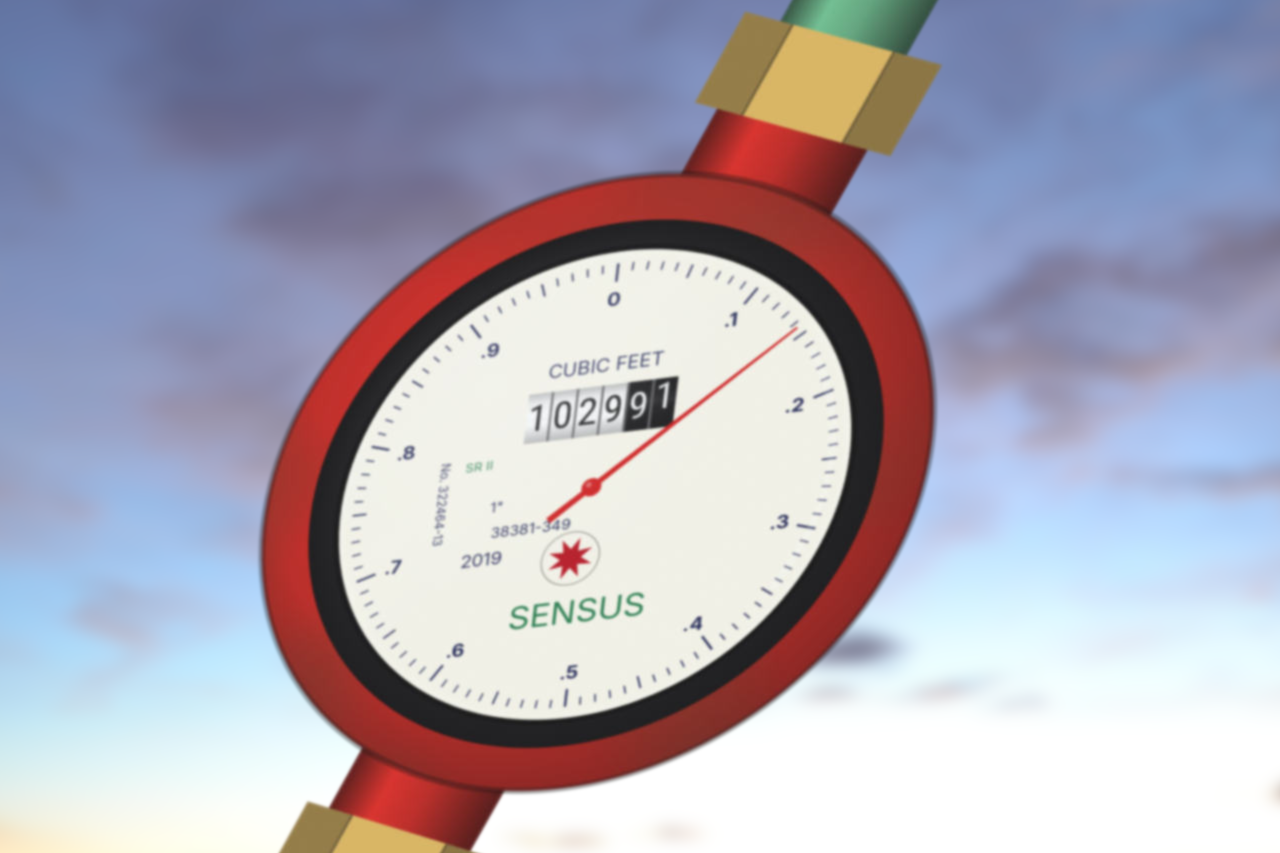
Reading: 102991.14 ft³
